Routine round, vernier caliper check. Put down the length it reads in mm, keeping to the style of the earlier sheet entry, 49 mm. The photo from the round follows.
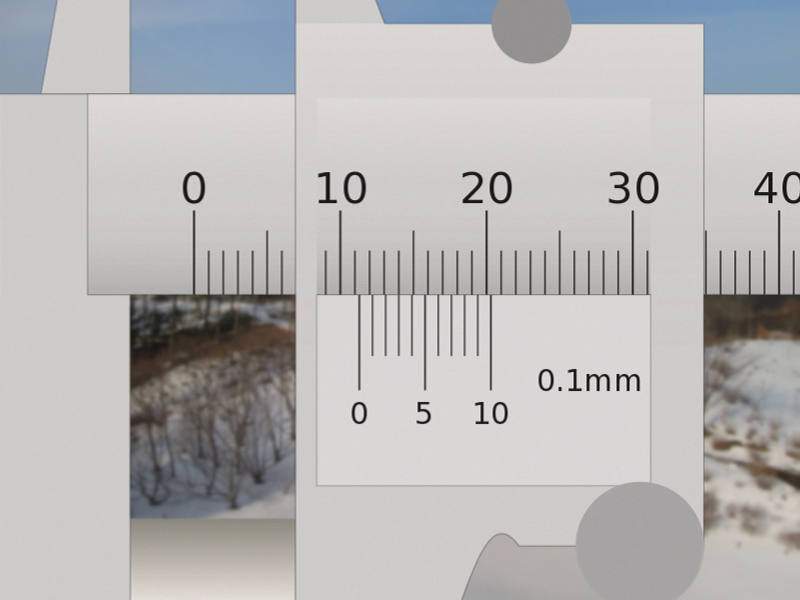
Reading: 11.3 mm
